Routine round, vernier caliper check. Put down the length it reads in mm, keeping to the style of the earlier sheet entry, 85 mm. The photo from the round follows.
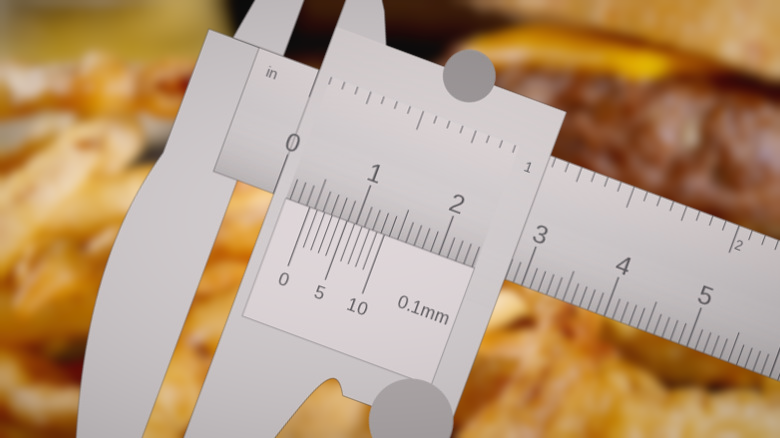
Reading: 4.4 mm
